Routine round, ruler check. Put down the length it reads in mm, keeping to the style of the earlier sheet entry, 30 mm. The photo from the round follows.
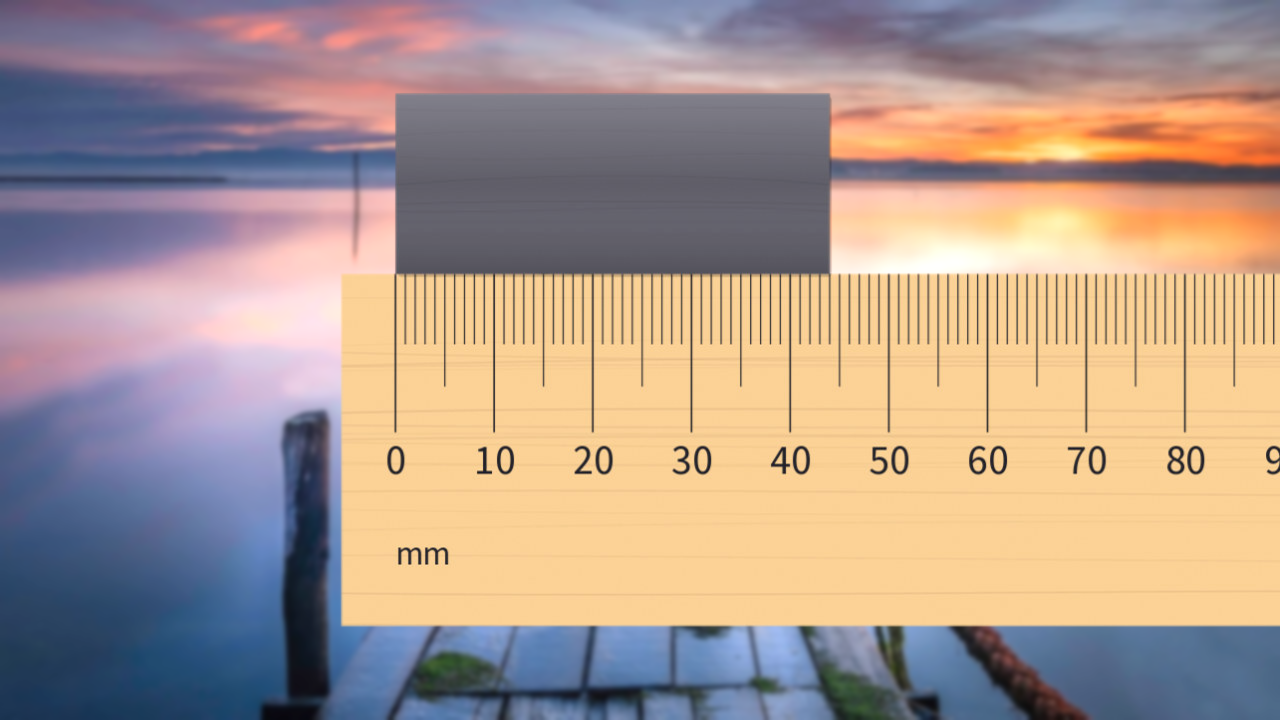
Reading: 44 mm
